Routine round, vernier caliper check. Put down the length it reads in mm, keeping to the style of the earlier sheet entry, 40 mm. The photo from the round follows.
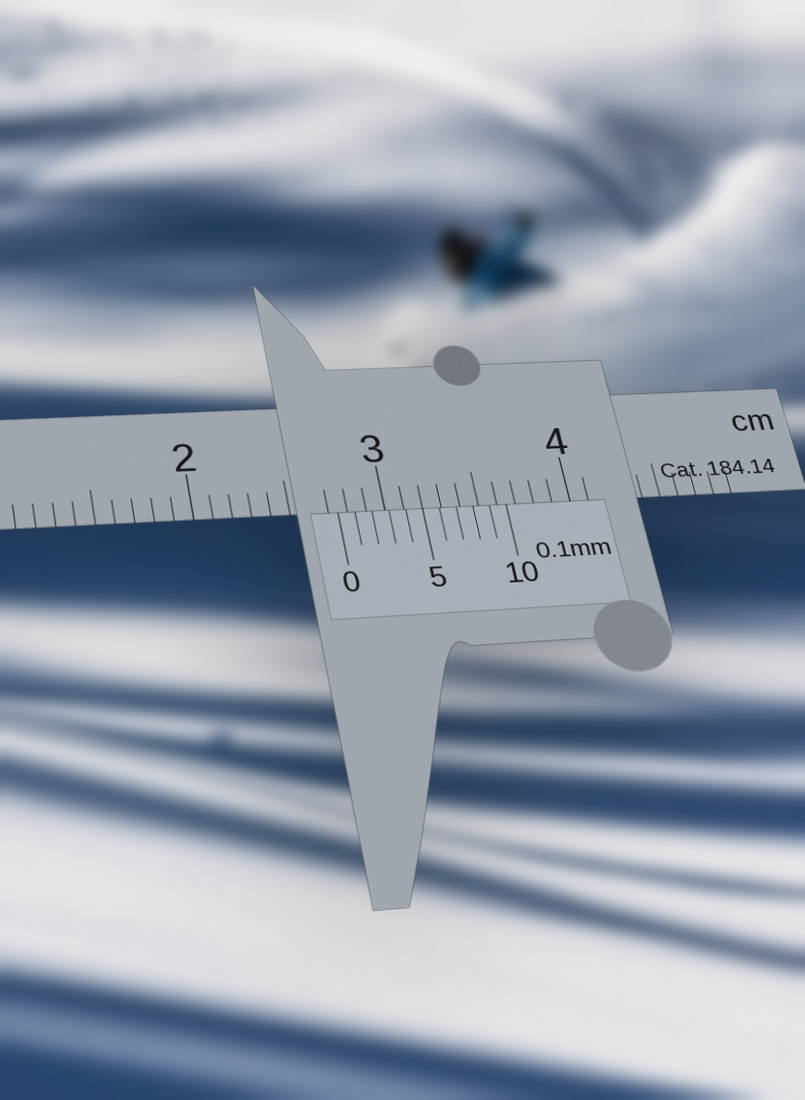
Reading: 27.5 mm
